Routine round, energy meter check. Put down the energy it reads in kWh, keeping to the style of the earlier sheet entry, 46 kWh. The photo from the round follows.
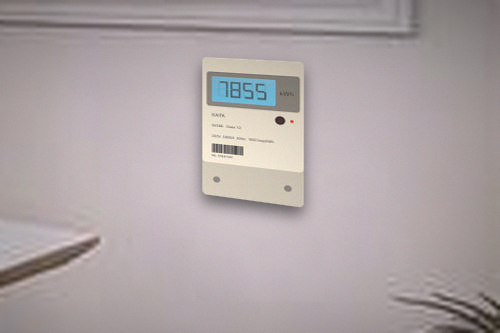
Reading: 7855 kWh
